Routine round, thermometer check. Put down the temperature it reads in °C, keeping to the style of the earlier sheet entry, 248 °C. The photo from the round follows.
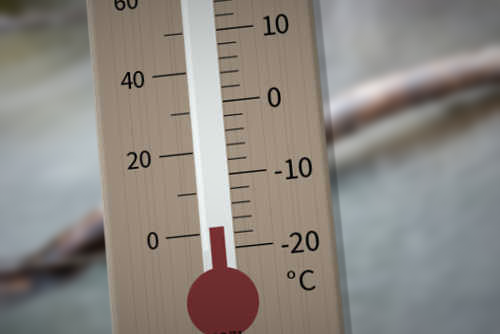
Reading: -17 °C
